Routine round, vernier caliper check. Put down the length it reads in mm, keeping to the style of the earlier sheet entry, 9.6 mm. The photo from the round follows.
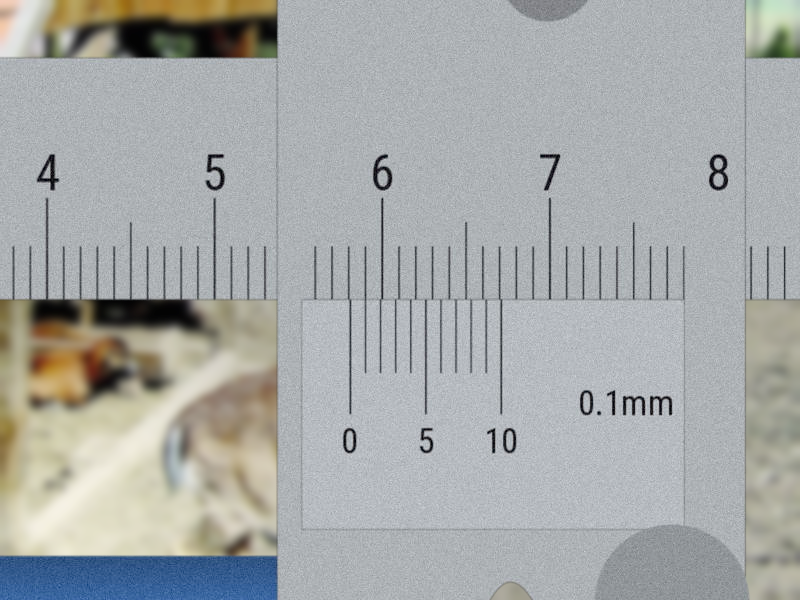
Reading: 58.1 mm
